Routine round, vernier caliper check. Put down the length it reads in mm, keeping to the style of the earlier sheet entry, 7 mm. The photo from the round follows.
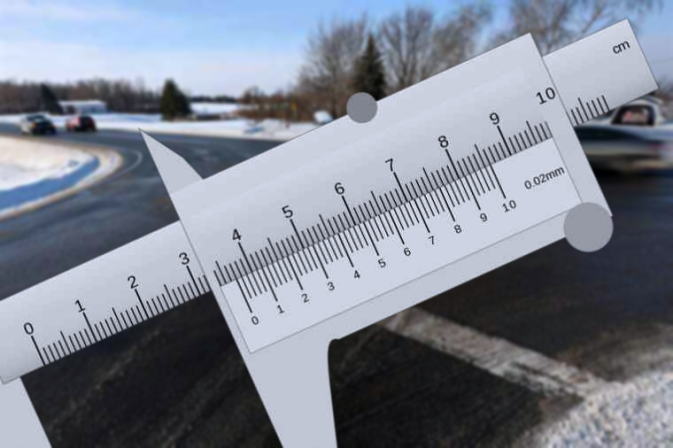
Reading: 37.0 mm
